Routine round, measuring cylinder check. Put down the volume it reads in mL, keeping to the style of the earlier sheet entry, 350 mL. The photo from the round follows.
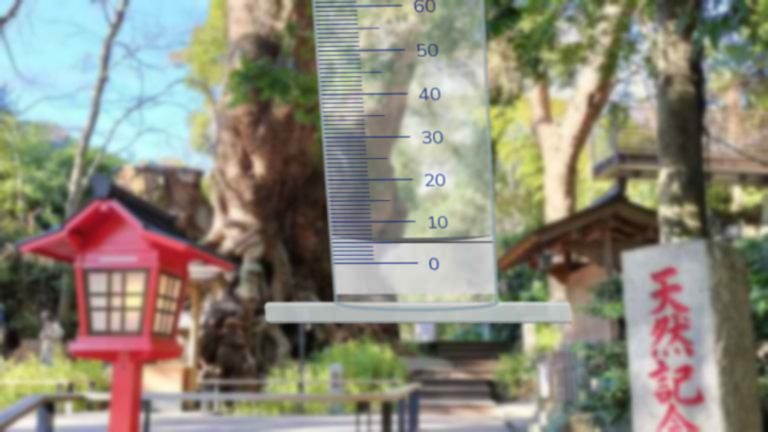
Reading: 5 mL
